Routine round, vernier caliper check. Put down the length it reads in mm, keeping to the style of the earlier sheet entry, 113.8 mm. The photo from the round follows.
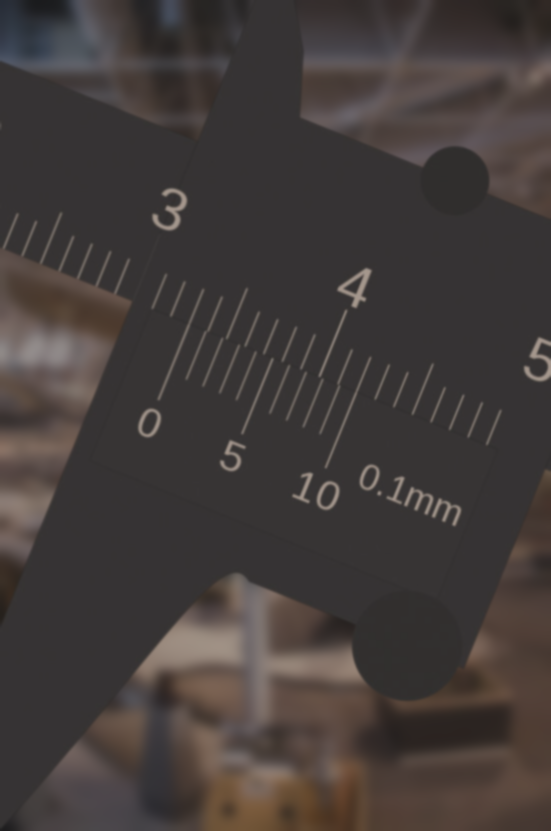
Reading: 33.0 mm
